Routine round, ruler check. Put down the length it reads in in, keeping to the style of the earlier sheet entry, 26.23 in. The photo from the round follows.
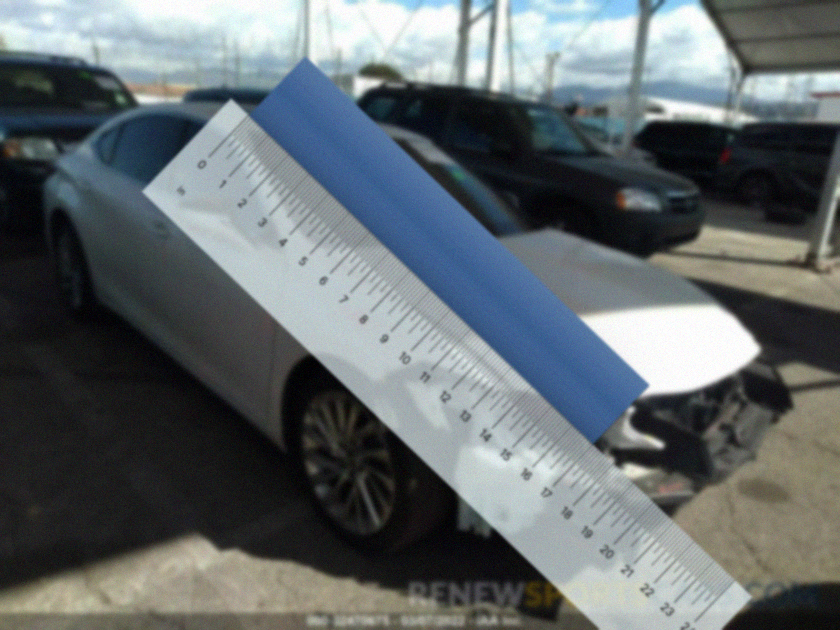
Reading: 17 in
